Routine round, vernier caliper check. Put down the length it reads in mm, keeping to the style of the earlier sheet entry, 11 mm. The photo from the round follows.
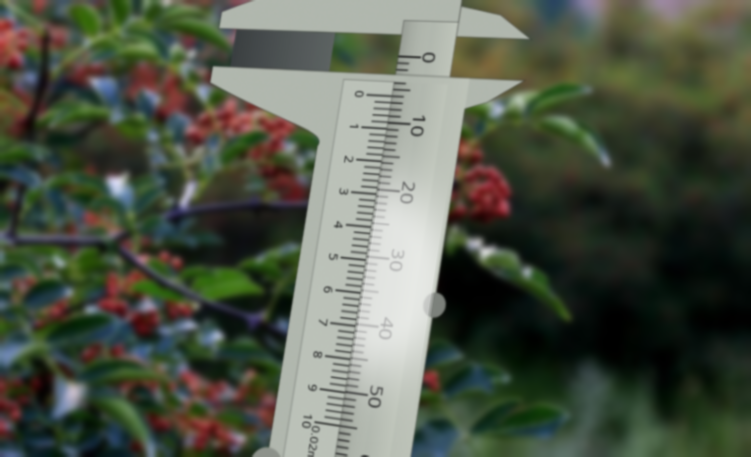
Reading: 6.0 mm
